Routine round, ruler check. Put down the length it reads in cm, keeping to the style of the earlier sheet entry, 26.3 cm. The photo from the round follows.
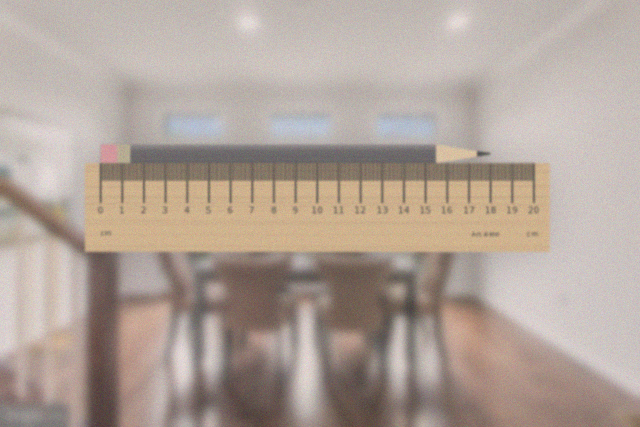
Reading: 18 cm
